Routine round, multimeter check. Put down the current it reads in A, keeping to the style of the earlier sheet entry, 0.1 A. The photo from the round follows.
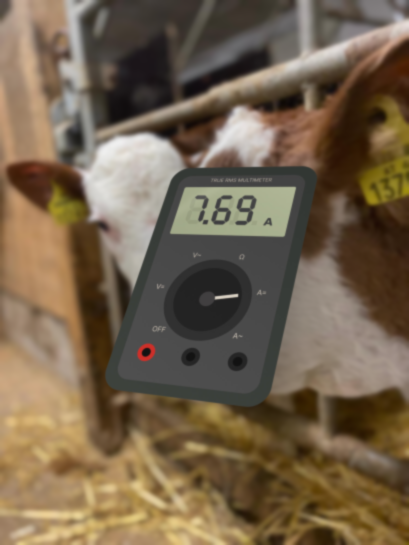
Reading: 7.69 A
